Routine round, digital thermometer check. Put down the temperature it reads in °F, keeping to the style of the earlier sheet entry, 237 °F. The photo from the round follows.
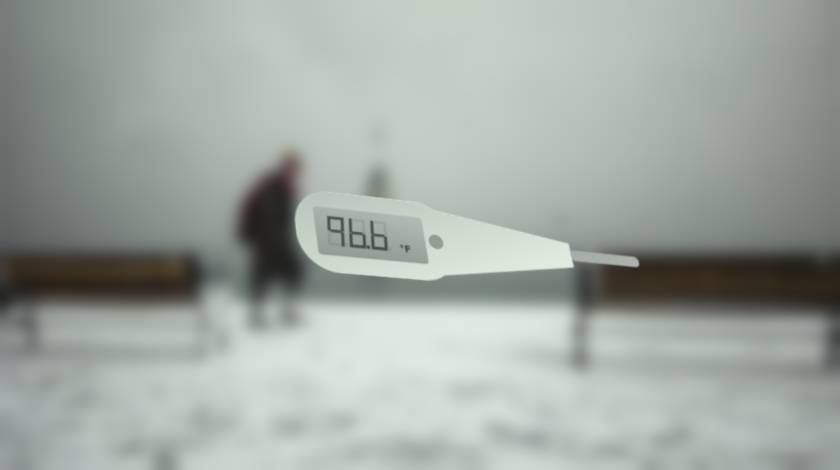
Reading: 96.6 °F
